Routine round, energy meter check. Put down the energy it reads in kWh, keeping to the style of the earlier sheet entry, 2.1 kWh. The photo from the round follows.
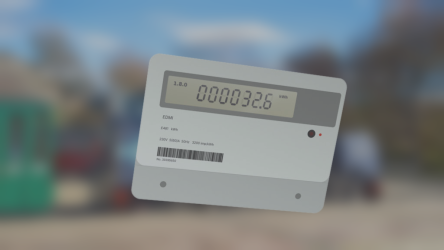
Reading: 32.6 kWh
